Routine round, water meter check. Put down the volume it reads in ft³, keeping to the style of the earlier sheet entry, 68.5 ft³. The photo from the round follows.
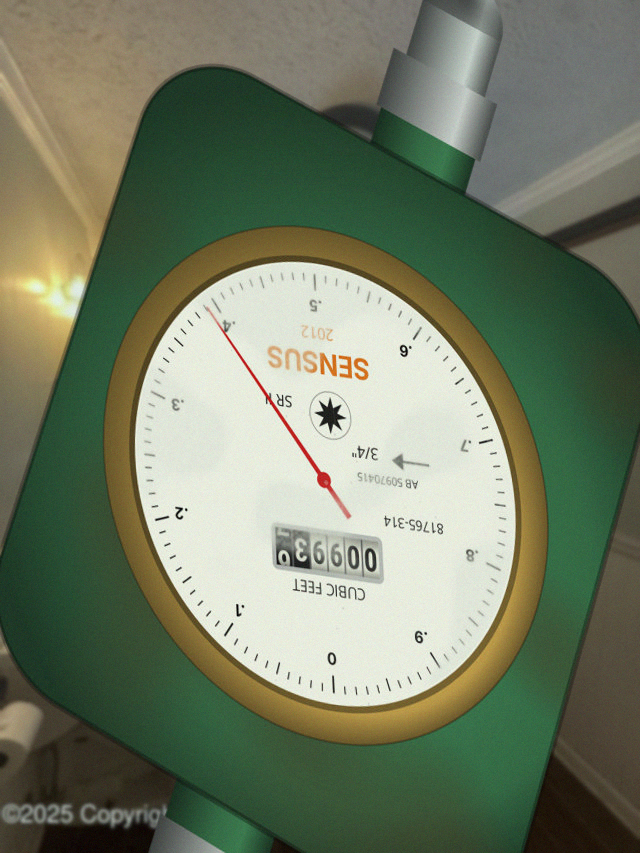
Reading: 9936.39 ft³
